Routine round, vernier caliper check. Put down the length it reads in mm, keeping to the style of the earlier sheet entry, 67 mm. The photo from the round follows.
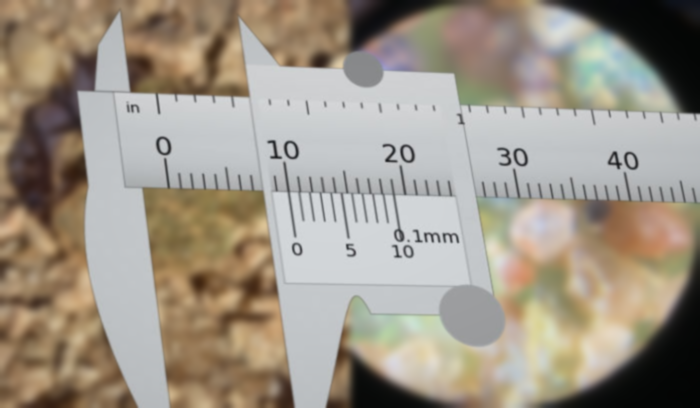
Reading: 10.0 mm
